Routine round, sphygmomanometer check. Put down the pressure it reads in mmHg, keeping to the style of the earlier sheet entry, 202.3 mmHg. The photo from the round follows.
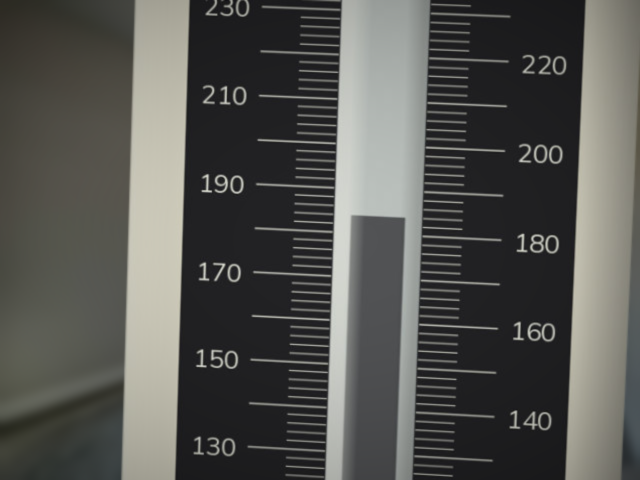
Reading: 184 mmHg
